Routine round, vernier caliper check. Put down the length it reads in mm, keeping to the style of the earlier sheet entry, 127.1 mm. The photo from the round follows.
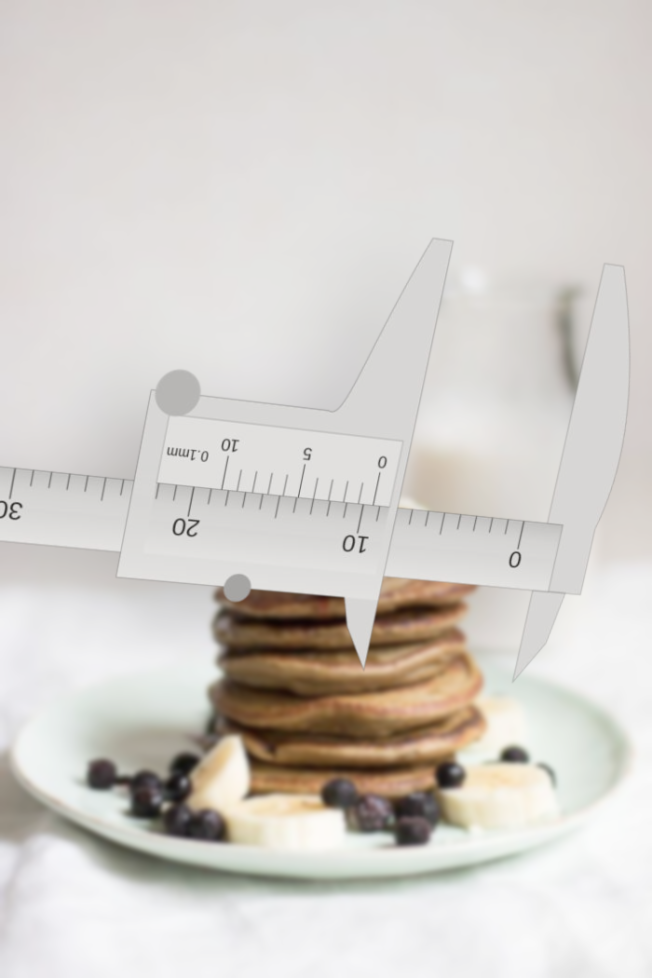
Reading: 9.4 mm
